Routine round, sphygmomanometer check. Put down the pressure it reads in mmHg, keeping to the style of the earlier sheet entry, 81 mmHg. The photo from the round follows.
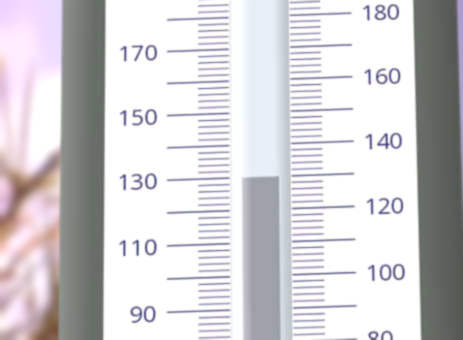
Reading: 130 mmHg
